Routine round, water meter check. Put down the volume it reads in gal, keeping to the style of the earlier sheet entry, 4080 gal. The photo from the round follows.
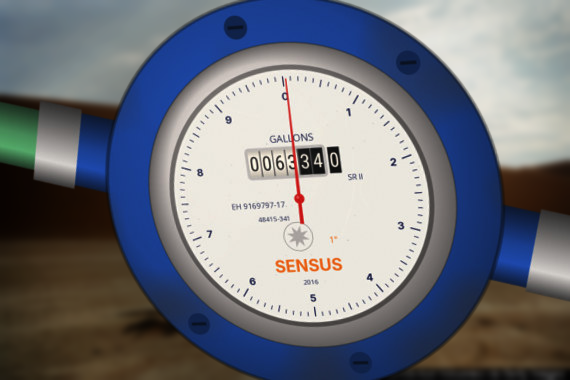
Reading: 63340.0 gal
